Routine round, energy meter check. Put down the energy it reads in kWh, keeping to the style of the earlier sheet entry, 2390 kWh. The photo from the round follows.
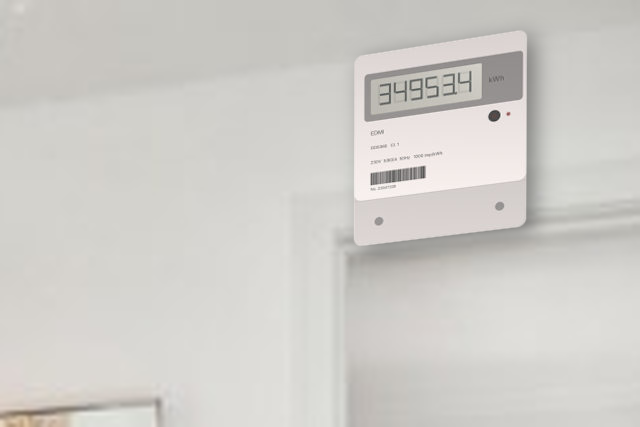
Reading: 34953.4 kWh
